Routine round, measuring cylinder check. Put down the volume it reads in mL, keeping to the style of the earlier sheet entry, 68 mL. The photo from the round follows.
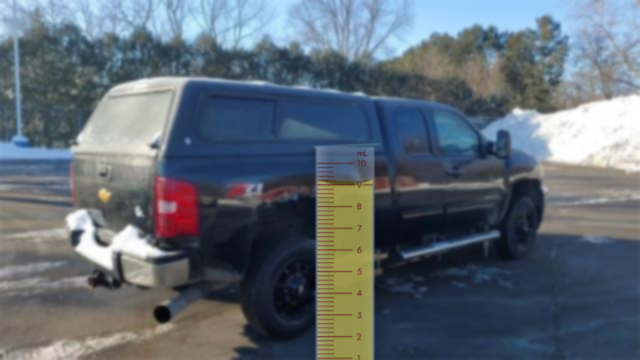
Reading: 9 mL
